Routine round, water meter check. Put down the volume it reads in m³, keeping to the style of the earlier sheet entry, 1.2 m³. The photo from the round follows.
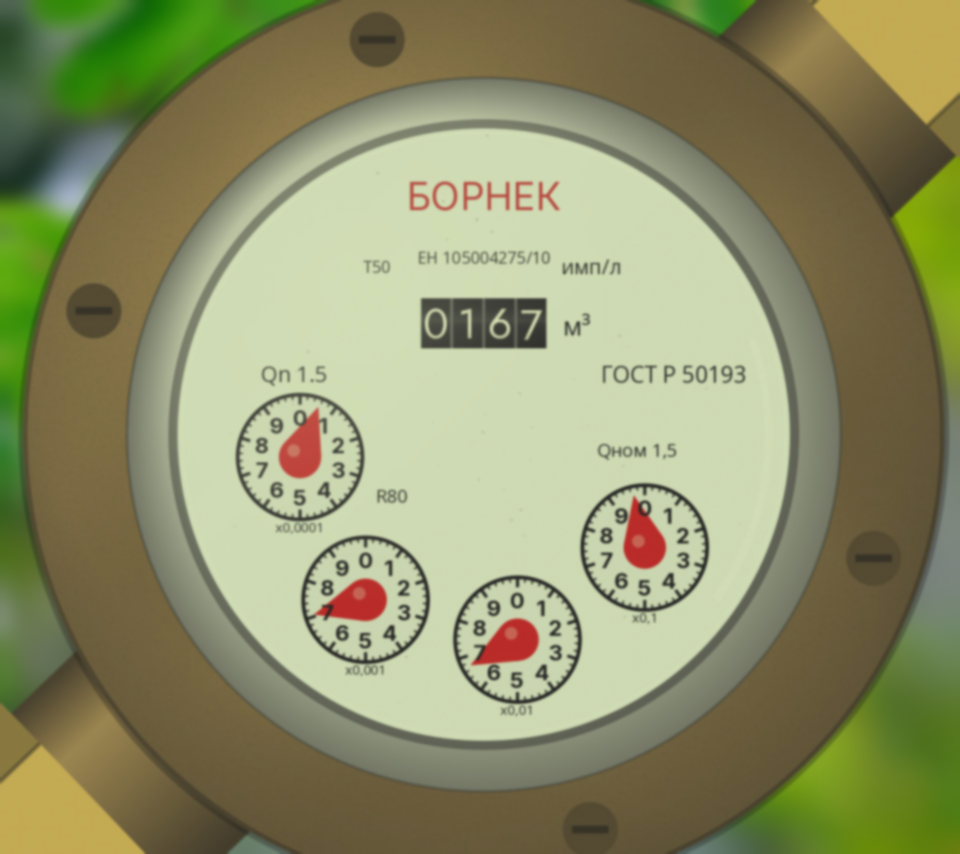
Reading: 166.9670 m³
